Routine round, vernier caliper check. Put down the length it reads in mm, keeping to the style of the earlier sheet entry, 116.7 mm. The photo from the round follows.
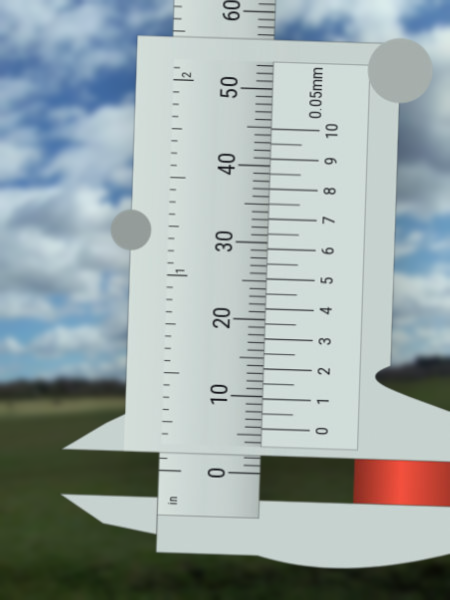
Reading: 5.8 mm
